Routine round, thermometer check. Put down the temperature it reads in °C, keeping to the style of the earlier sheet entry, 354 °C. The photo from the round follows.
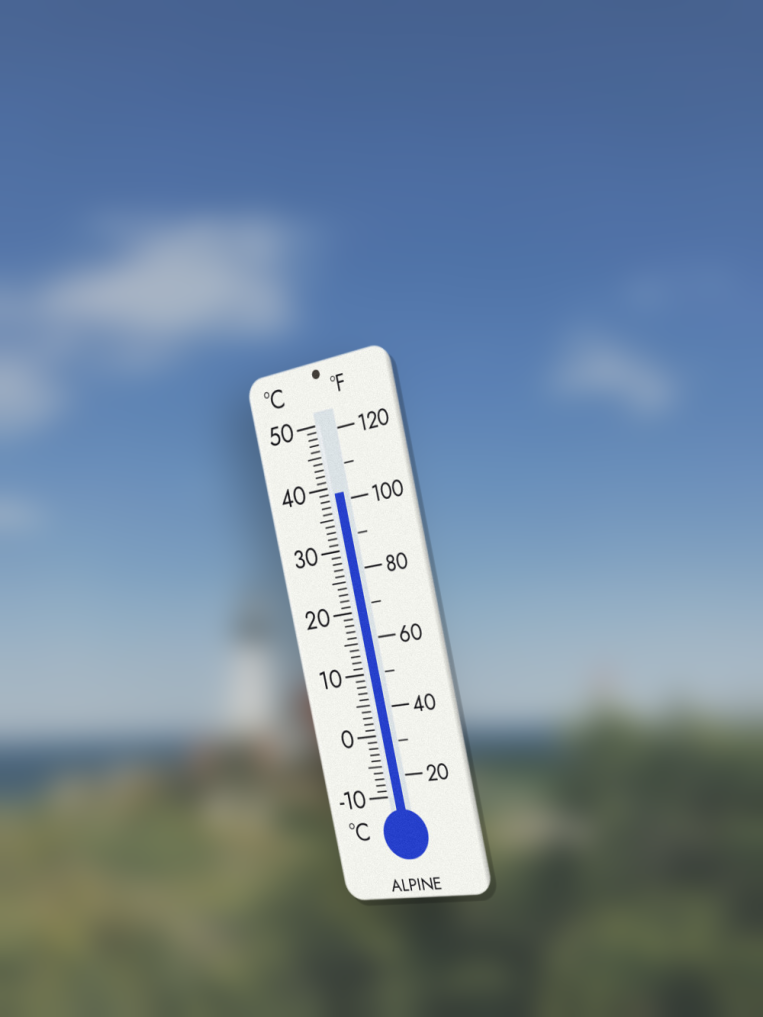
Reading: 39 °C
